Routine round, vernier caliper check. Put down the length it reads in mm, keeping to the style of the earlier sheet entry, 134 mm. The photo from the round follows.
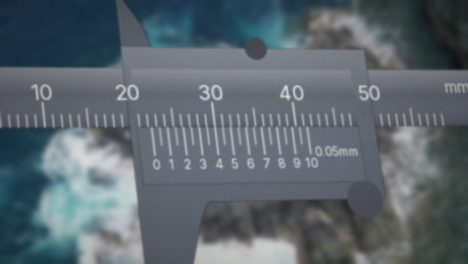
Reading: 22.4 mm
